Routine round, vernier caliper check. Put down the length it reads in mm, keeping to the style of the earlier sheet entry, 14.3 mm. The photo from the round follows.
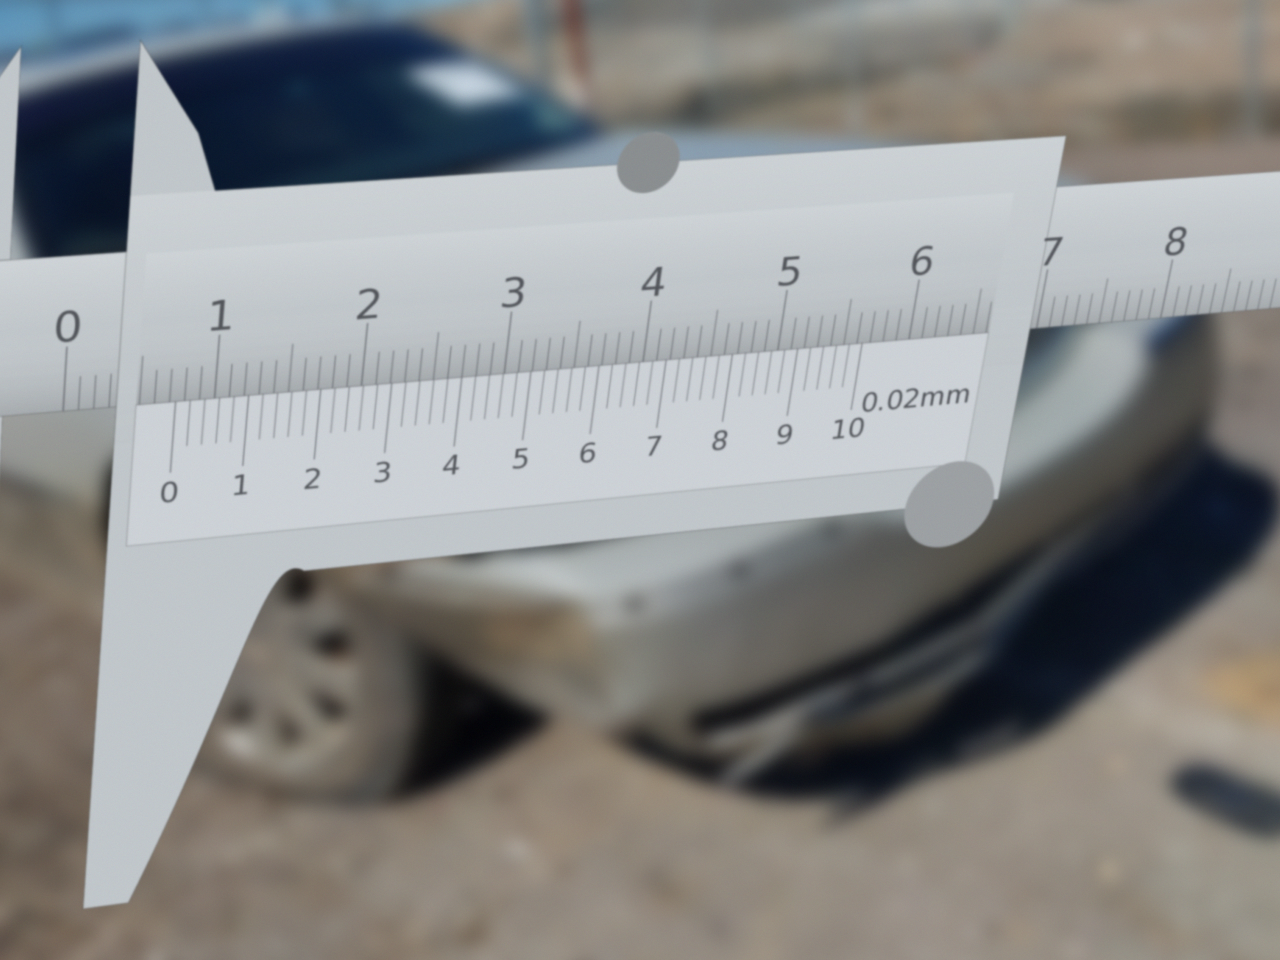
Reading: 7.4 mm
